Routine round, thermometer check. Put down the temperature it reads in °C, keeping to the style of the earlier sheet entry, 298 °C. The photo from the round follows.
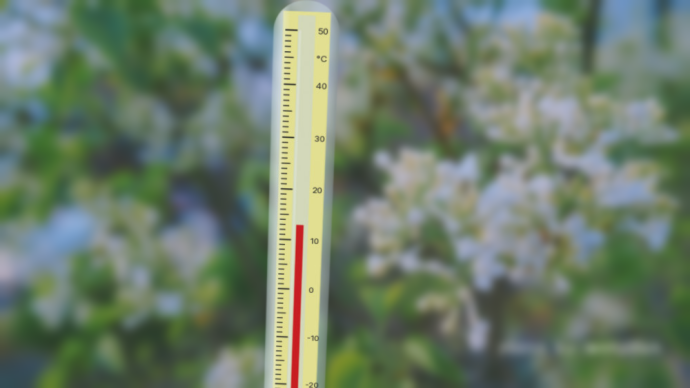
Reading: 13 °C
